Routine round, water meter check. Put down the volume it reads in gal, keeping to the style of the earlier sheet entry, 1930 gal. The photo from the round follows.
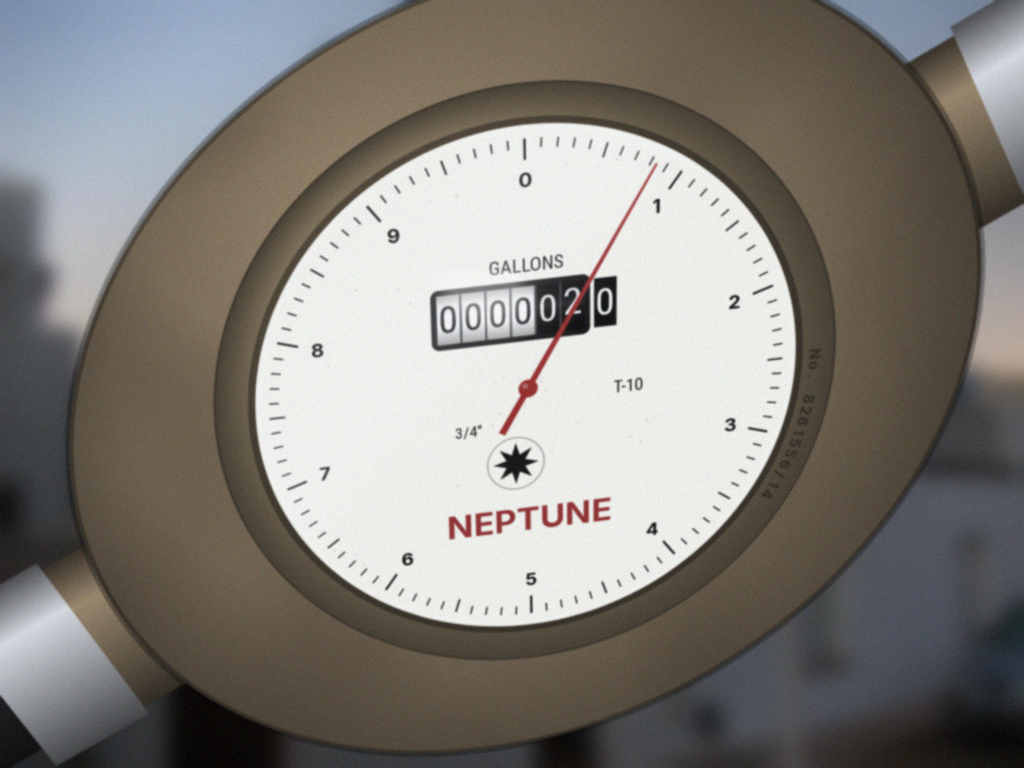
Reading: 20.8 gal
